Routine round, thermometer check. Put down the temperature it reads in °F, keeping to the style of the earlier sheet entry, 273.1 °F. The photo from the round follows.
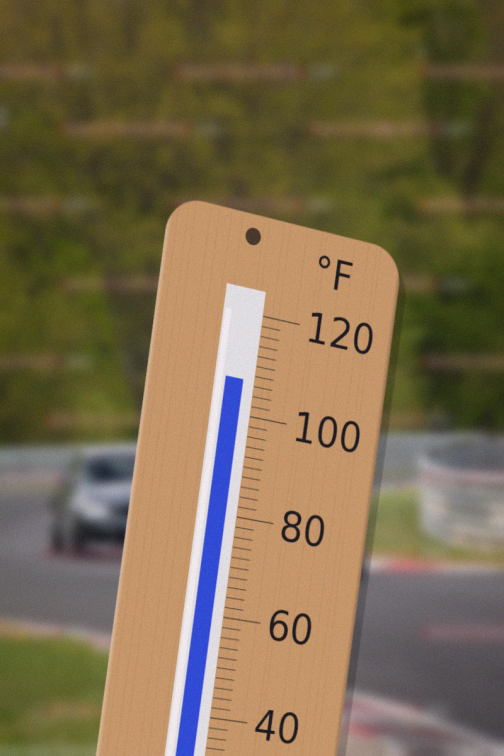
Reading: 107 °F
